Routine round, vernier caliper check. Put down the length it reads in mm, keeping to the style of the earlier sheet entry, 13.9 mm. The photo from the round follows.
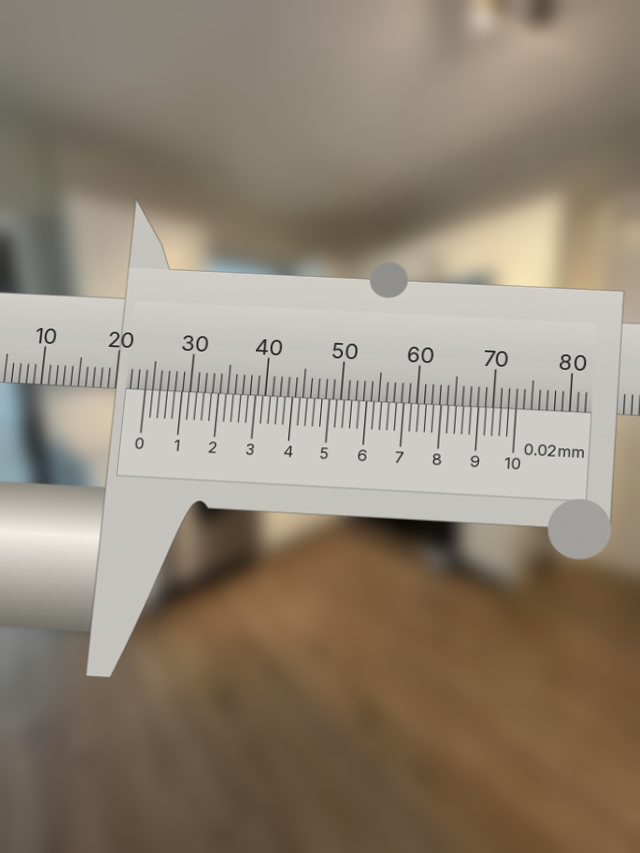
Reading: 24.0 mm
